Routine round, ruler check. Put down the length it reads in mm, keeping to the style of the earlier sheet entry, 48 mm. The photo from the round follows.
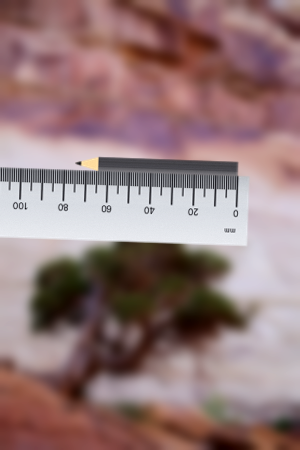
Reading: 75 mm
